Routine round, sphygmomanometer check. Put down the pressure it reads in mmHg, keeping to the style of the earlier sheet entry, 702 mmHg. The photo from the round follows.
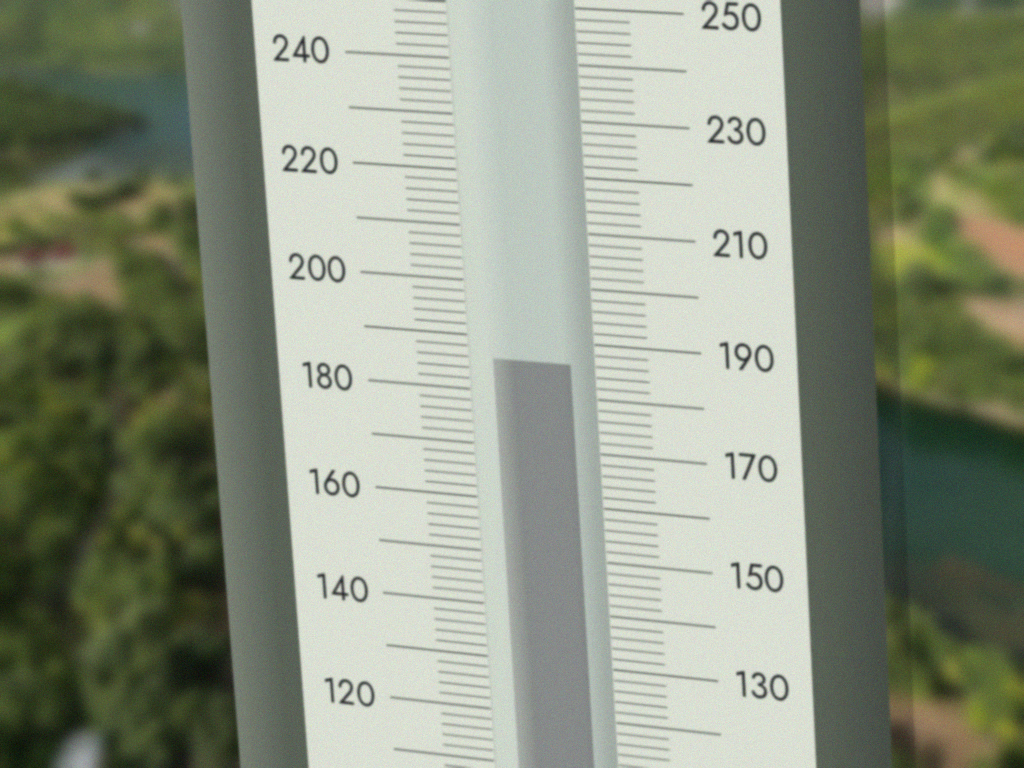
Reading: 186 mmHg
